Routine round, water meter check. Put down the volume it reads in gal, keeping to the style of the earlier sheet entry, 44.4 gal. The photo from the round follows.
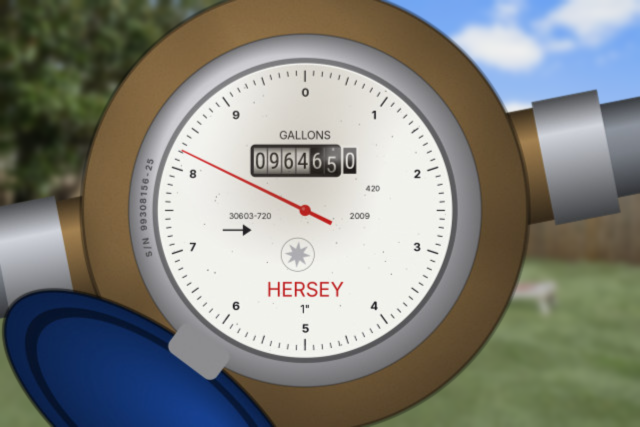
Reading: 964648.2 gal
